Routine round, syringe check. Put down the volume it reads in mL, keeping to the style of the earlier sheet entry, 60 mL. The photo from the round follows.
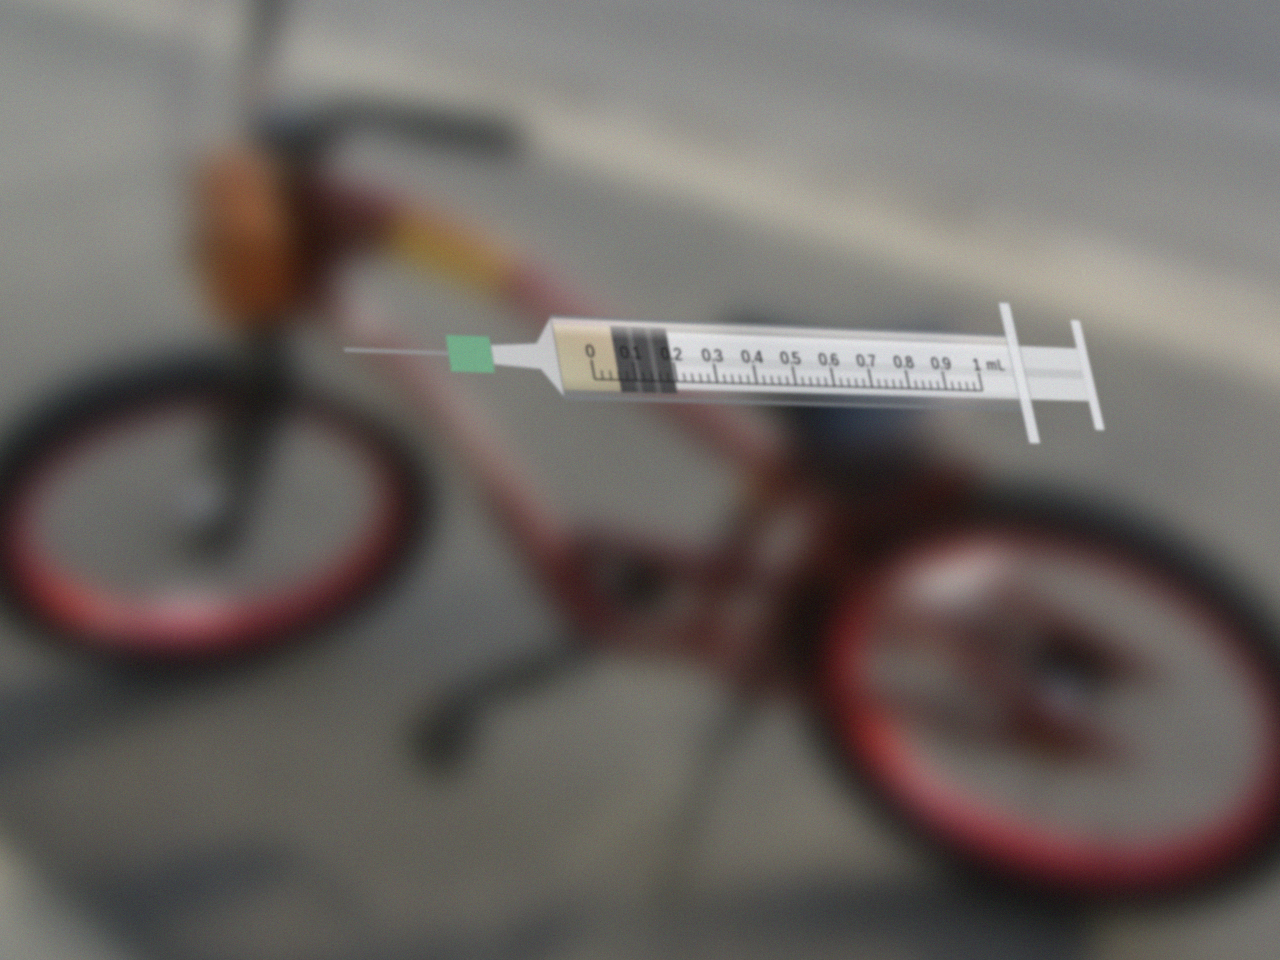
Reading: 0.06 mL
